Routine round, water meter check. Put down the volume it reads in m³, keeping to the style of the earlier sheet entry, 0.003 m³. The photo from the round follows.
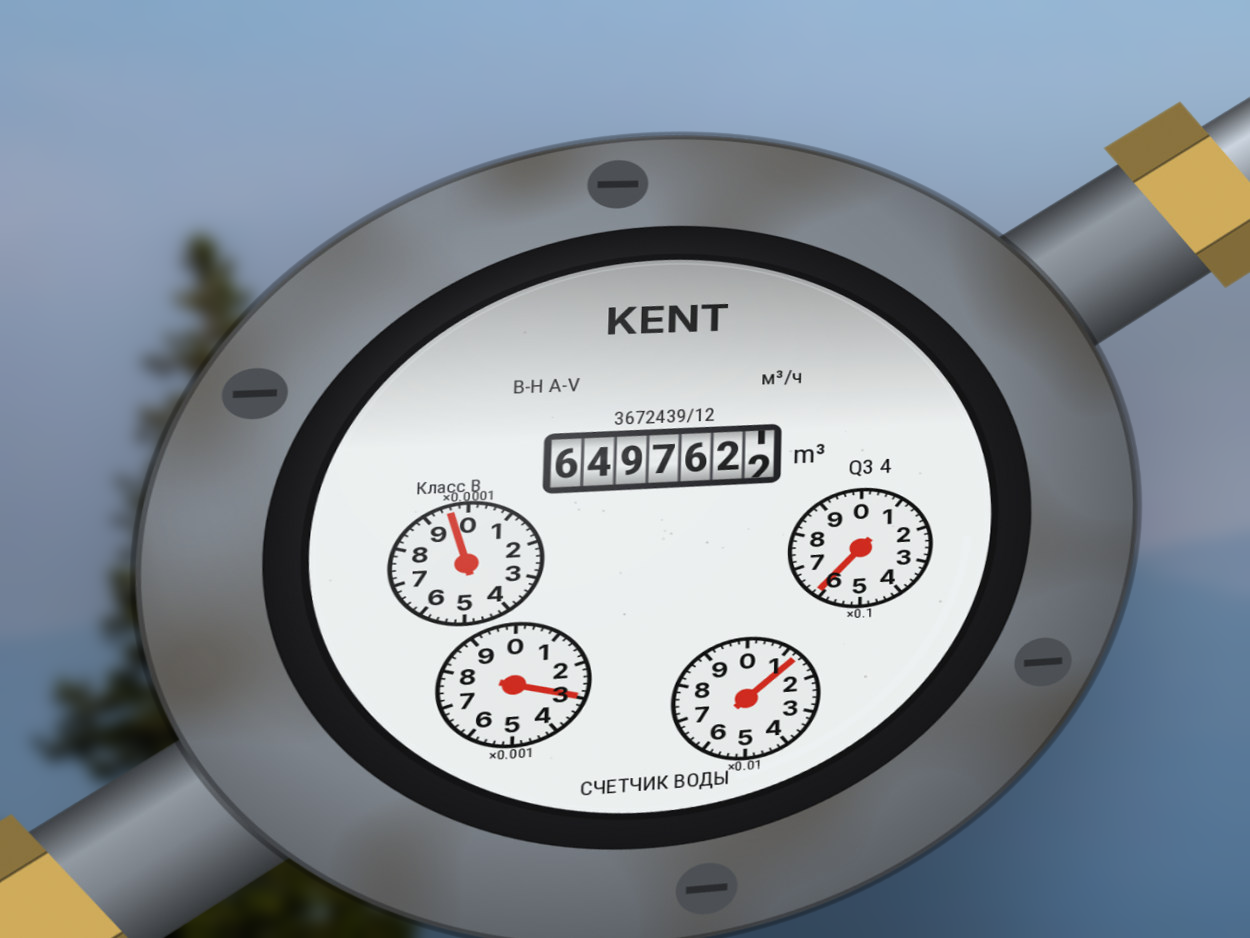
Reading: 6497621.6129 m³
